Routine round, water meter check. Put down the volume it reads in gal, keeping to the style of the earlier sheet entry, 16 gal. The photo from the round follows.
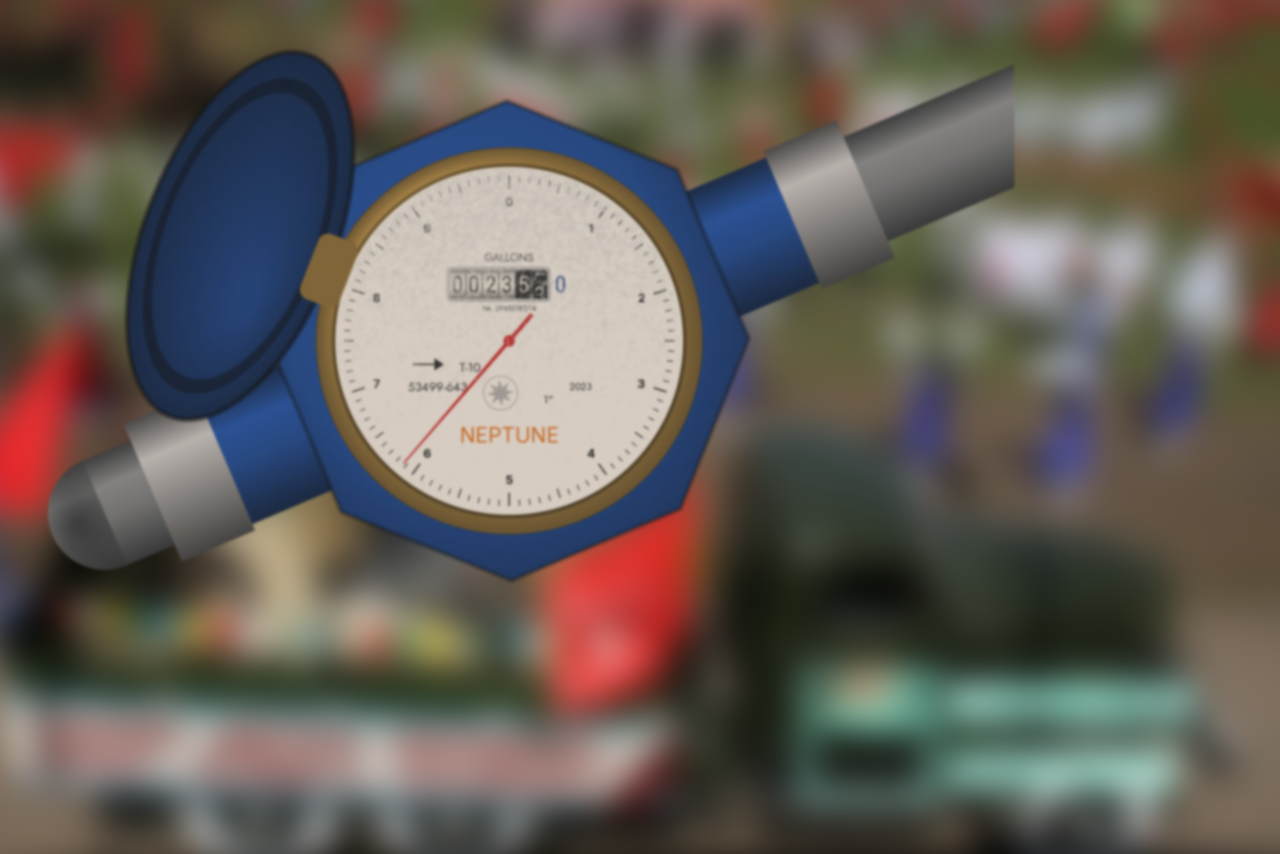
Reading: 23526.1 gal
